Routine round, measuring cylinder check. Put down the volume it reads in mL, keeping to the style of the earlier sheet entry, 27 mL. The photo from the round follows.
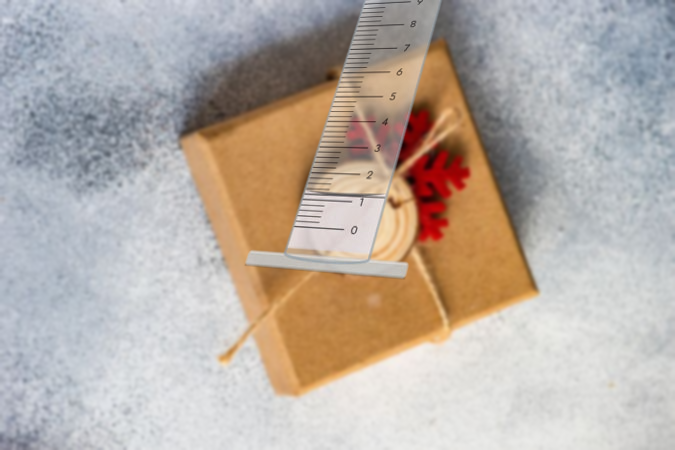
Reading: 1.2 mL
